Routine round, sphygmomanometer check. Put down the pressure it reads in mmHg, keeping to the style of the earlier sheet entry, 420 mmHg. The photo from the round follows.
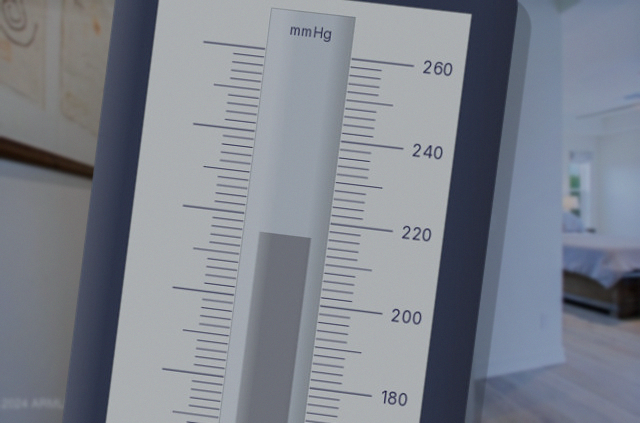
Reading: 216 mmHg
